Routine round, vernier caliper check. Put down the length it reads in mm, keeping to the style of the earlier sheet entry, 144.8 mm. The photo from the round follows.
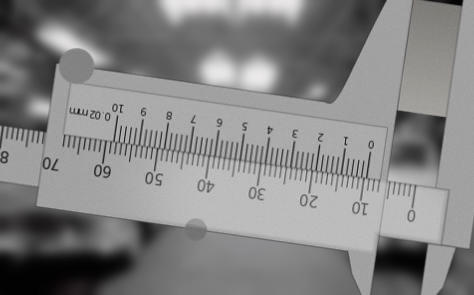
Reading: 9.5 mm
